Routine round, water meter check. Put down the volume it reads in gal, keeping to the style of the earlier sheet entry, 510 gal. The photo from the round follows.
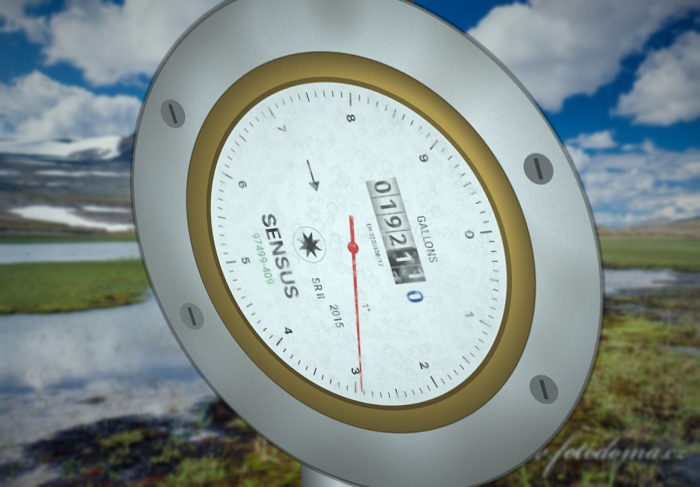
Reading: 192112.9 gal
